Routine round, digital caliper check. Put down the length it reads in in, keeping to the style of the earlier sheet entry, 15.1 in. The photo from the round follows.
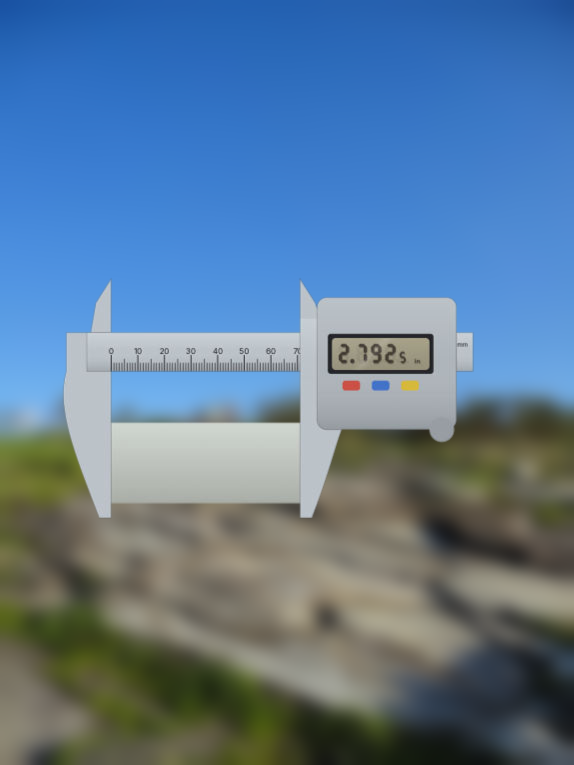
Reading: 2.7925 in
